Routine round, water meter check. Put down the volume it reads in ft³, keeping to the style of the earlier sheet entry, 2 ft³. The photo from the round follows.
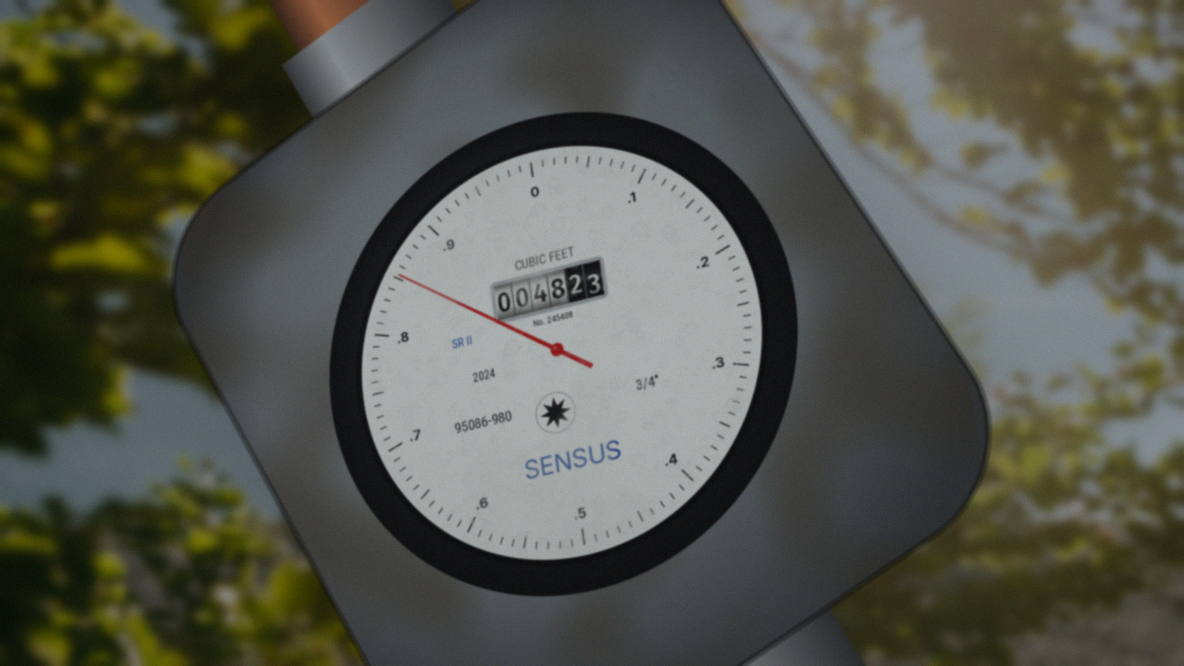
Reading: 4822.85 ft³
